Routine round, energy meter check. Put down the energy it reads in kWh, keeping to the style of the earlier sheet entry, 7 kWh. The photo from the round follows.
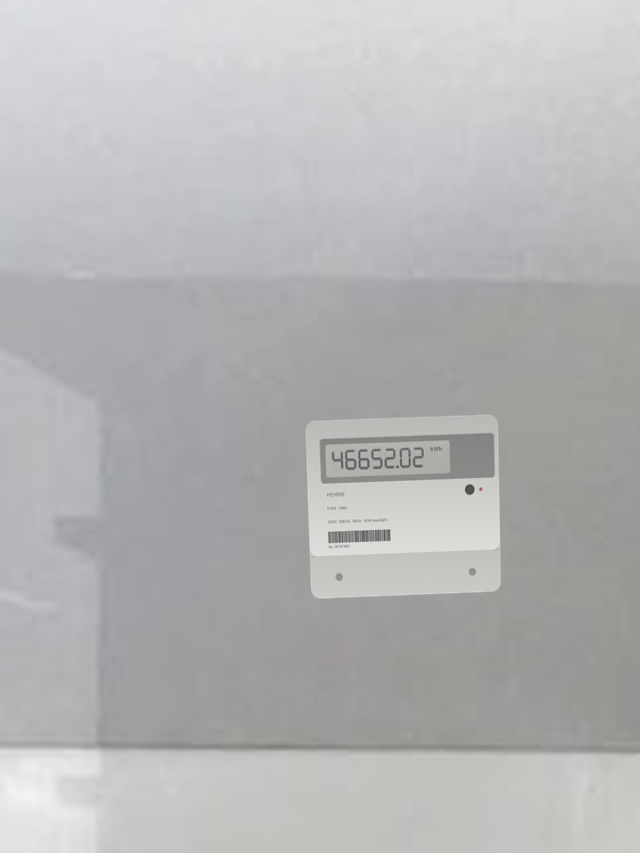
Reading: 46652.02 kWh
